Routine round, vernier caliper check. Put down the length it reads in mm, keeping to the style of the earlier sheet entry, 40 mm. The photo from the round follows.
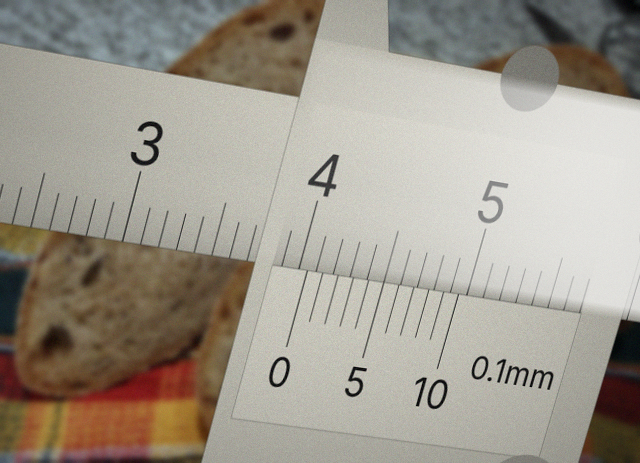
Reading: 40.5 mm
